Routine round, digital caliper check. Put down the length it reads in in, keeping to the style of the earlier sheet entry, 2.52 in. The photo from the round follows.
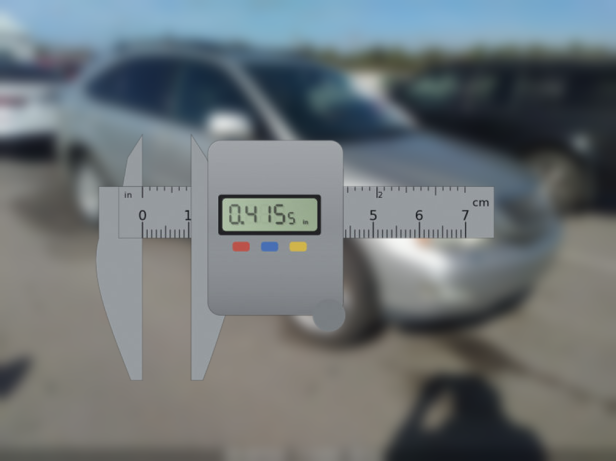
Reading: 0.4155 in
